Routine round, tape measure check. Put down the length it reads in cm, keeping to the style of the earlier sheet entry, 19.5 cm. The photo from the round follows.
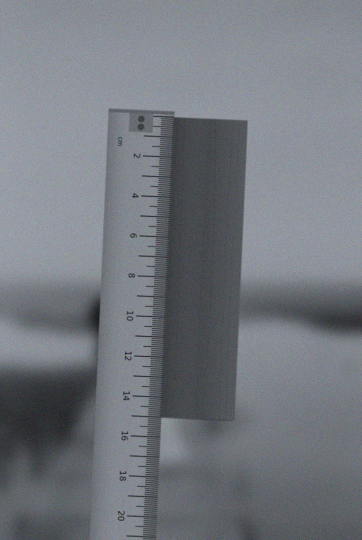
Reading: 15 cm
